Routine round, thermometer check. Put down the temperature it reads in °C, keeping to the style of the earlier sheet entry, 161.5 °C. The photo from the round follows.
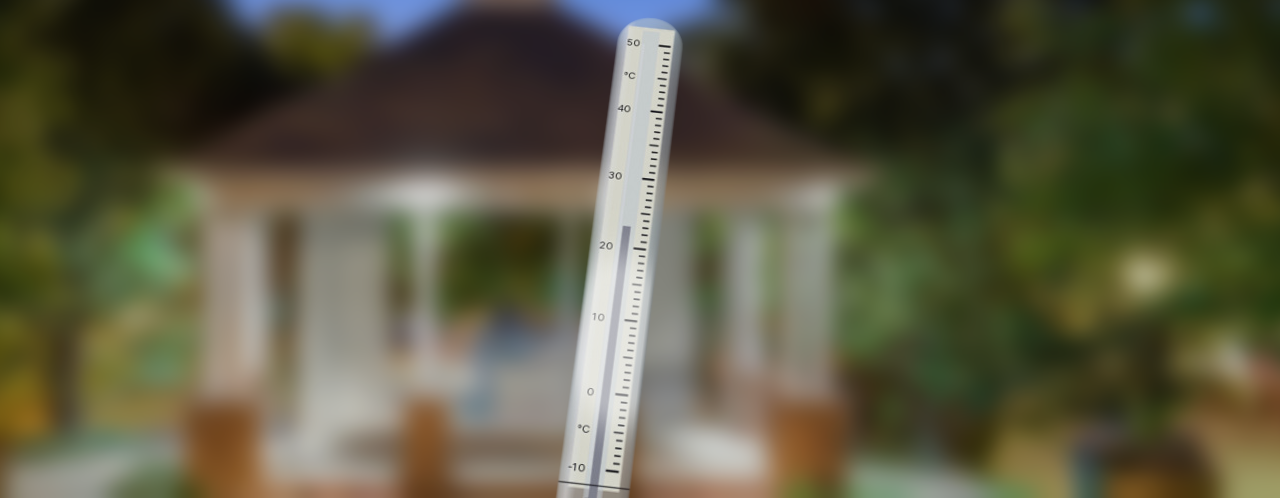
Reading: 23 °C
